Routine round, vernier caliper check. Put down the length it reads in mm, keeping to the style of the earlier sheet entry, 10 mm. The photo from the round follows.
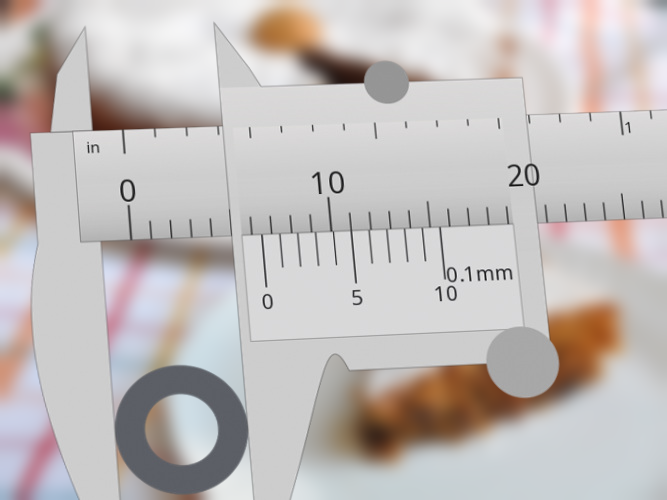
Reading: 6.5 mm
